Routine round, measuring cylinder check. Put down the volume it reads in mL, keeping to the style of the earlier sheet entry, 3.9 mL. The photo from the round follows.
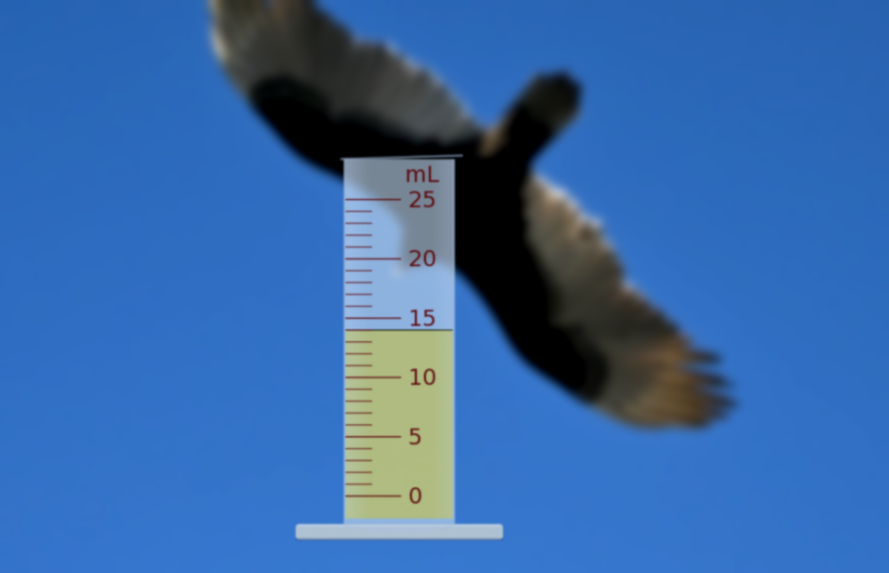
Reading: 14 mL
